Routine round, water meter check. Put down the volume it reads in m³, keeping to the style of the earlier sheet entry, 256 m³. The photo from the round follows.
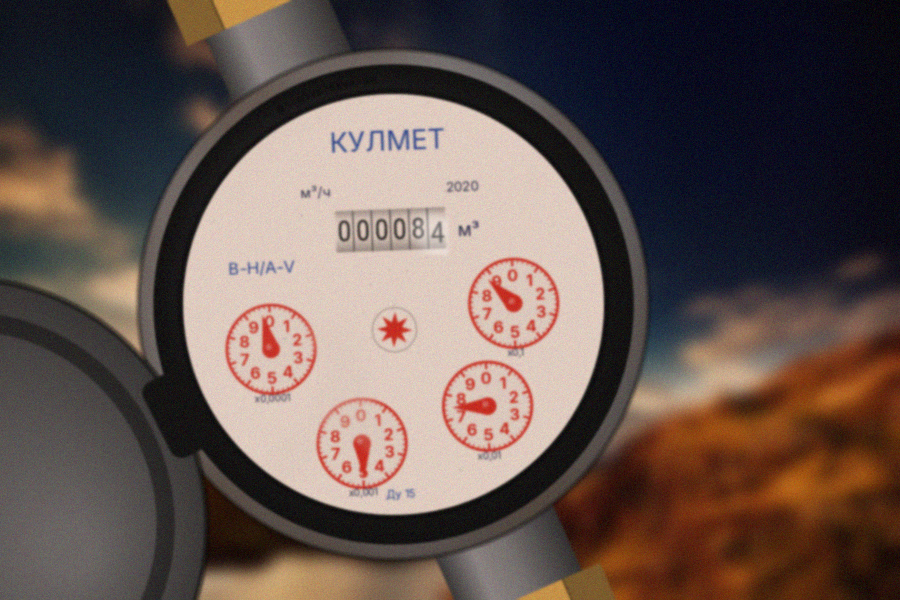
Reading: 83.8749 m³
